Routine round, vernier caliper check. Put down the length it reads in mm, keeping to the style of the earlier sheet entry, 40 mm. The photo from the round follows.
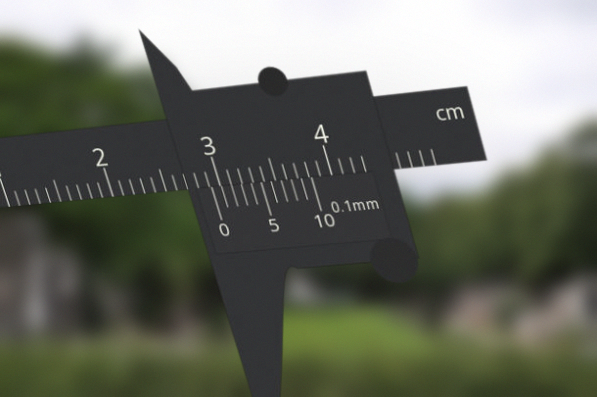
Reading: 29.2 mm
